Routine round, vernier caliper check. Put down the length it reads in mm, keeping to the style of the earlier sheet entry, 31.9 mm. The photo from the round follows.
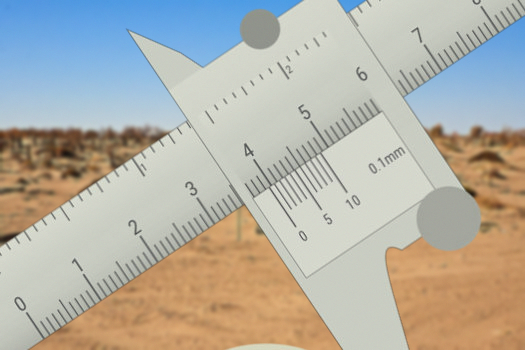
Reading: 39.6 mm
